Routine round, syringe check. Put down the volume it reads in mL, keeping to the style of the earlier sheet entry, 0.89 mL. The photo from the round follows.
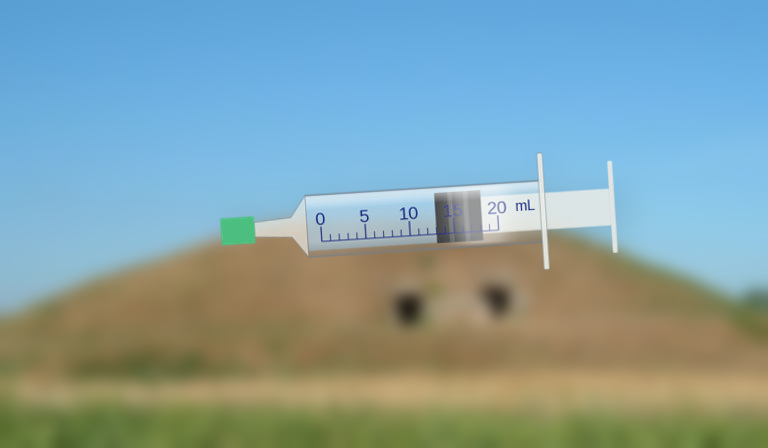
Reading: 13 mL
